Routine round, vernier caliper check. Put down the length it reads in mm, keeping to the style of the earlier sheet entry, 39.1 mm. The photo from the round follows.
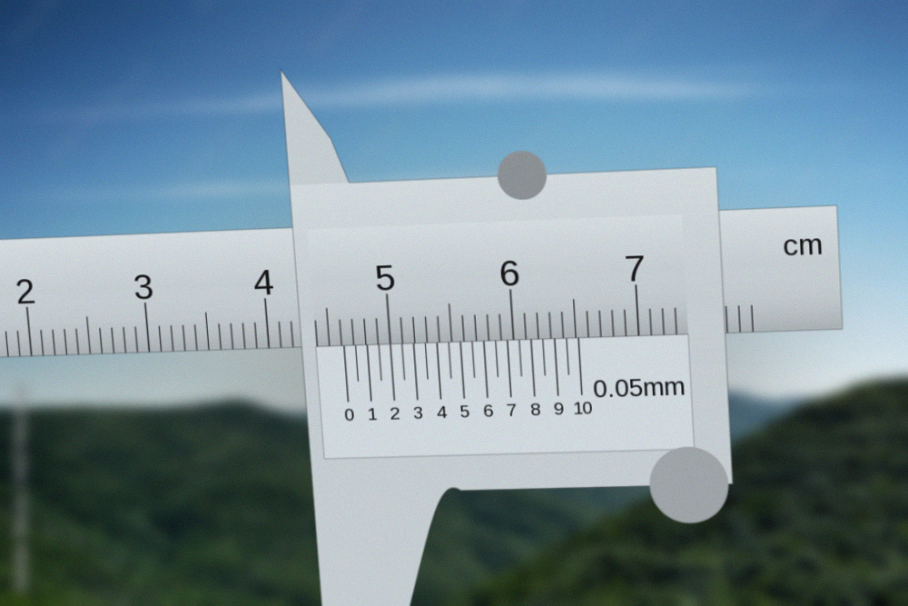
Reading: 46.2 mm
